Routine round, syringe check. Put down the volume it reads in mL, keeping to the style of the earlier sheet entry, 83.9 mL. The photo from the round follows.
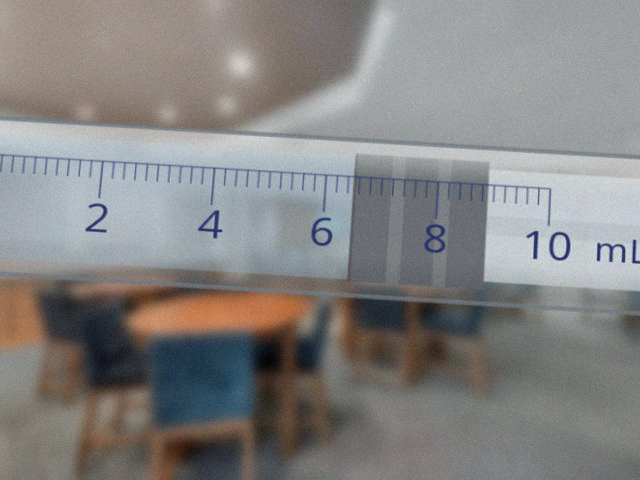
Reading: 6.5 mL
